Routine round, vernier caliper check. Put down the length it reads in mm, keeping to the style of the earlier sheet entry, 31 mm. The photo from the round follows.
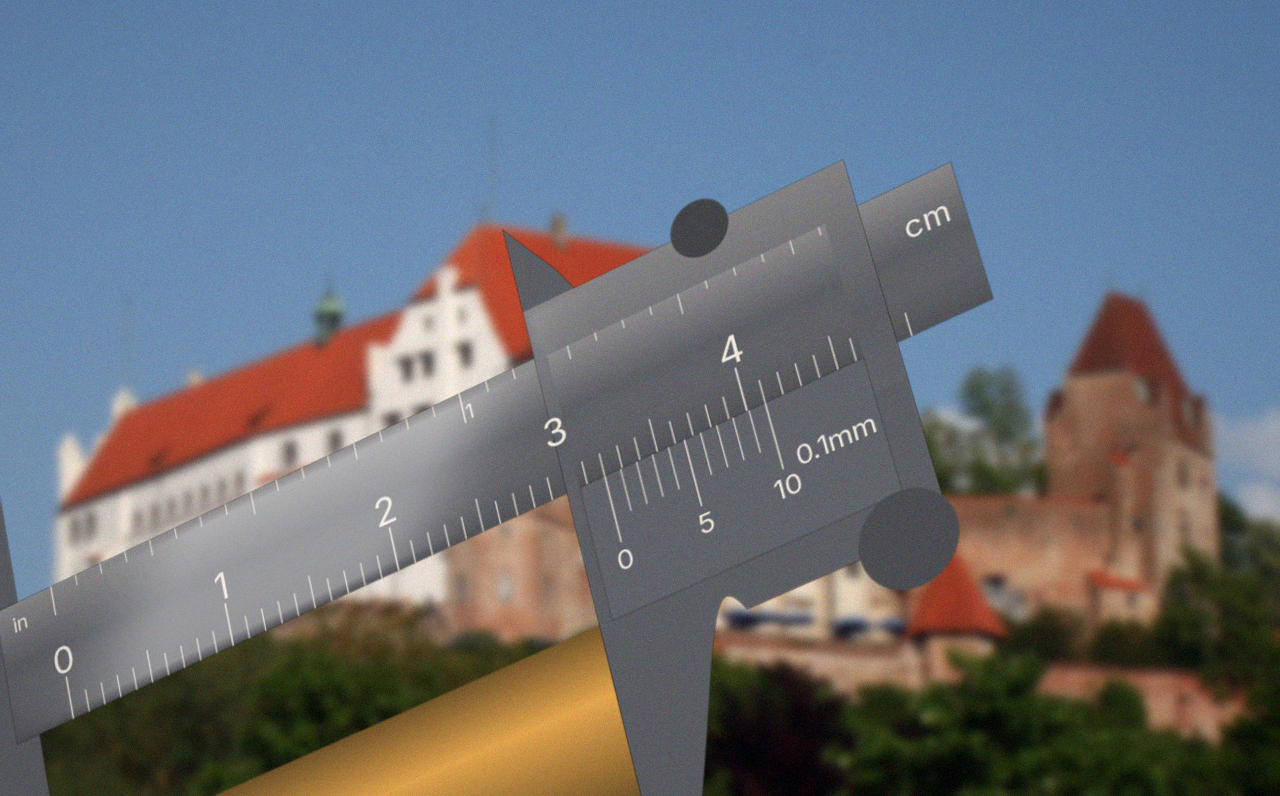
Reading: 32.0 mm
